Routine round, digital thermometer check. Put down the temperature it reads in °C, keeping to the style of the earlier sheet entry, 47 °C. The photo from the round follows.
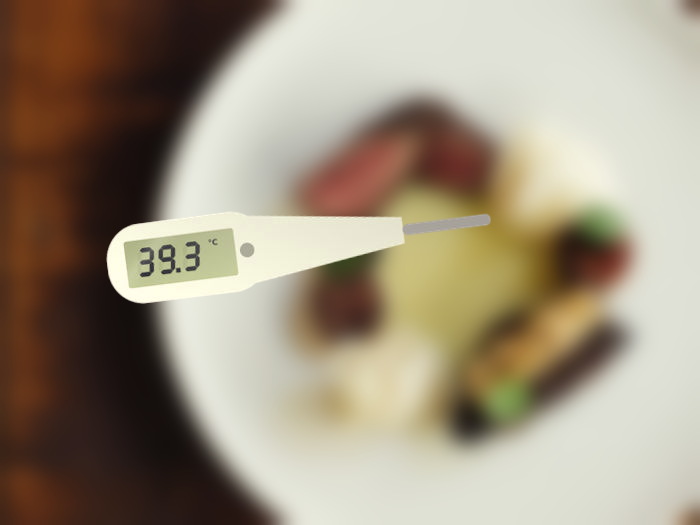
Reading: 39.3 °C
